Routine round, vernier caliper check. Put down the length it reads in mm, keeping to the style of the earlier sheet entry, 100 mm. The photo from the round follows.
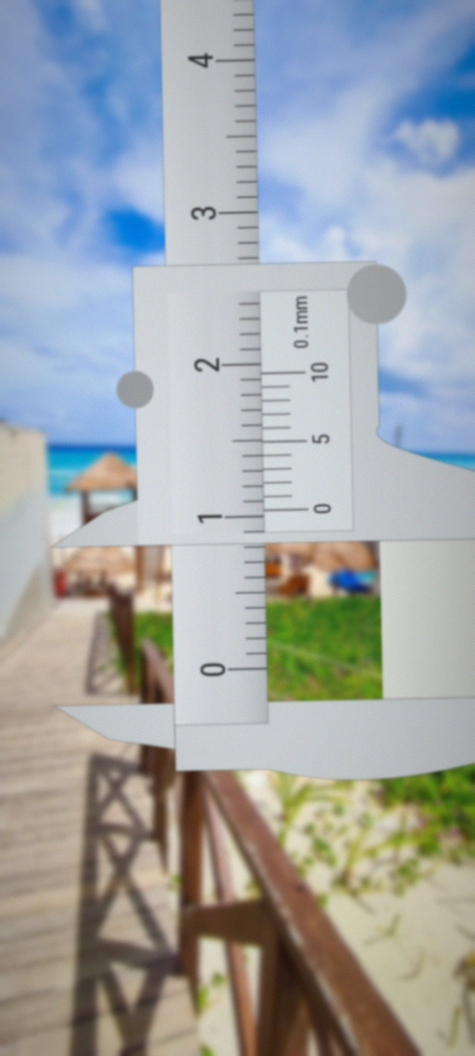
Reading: 10.4 mm
